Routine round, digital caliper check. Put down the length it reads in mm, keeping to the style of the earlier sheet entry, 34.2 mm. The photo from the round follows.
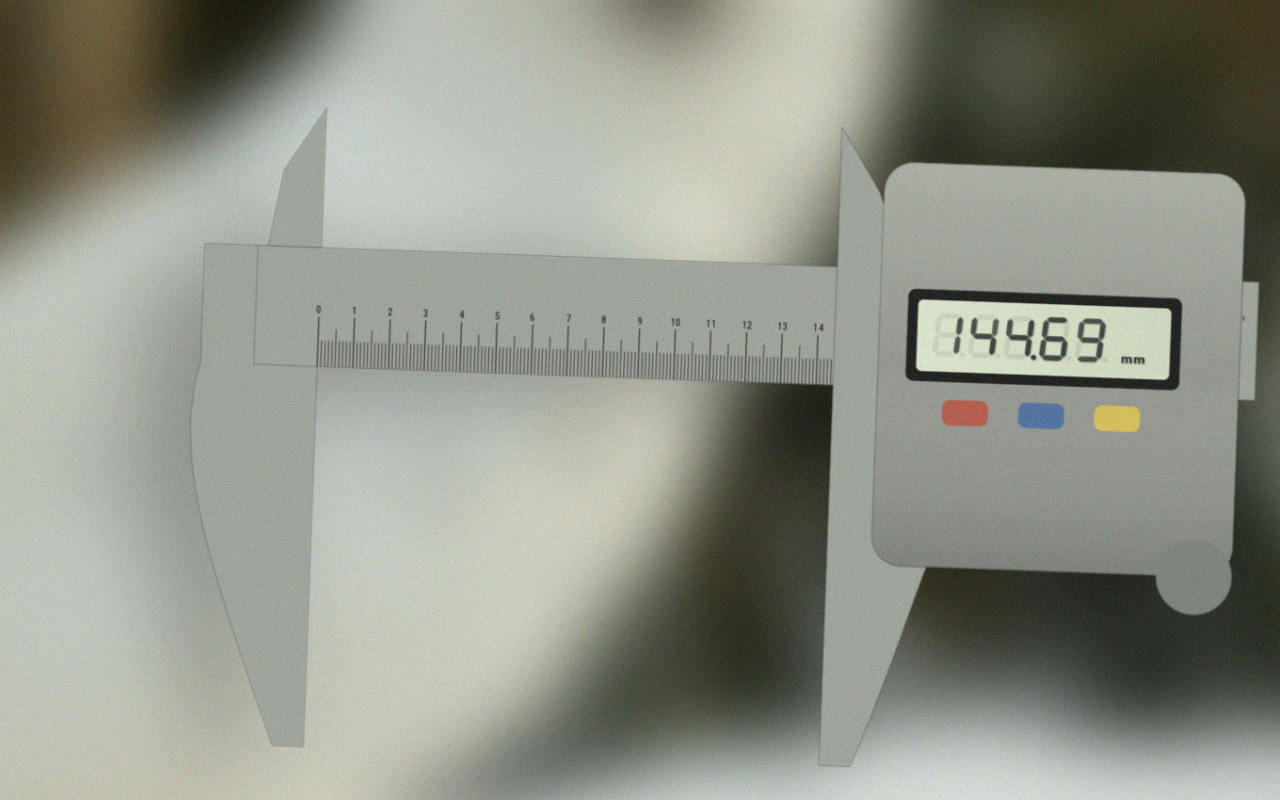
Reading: 144.69 mm
